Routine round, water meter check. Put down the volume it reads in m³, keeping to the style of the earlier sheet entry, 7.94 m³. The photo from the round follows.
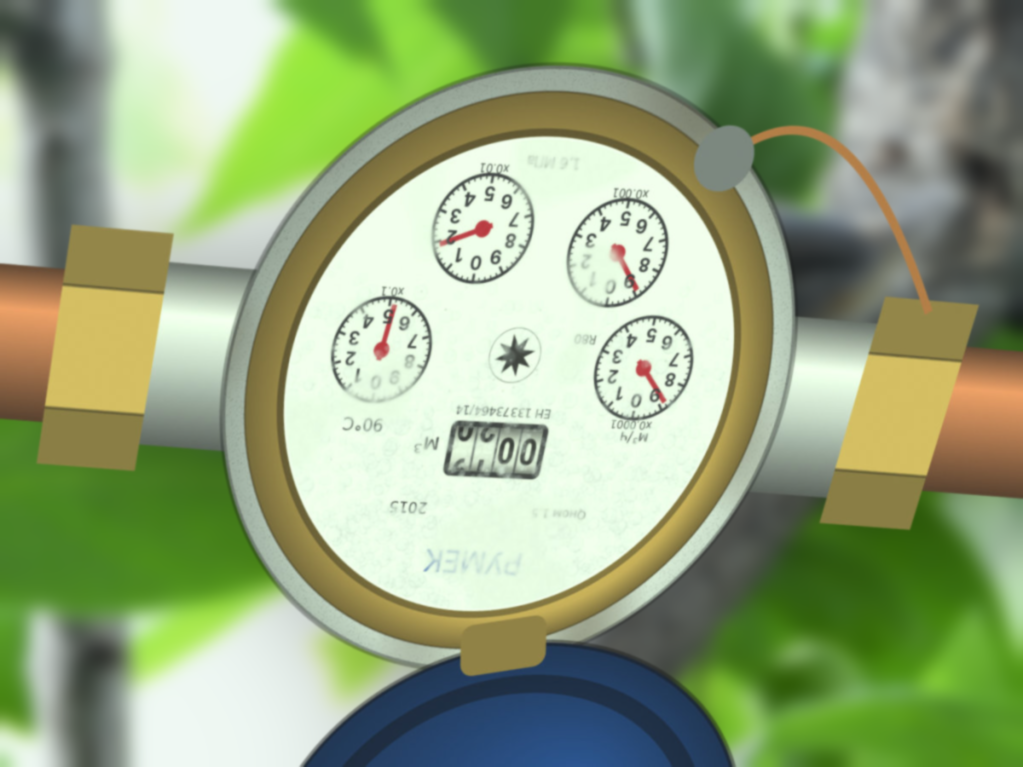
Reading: 19.5188 m³
